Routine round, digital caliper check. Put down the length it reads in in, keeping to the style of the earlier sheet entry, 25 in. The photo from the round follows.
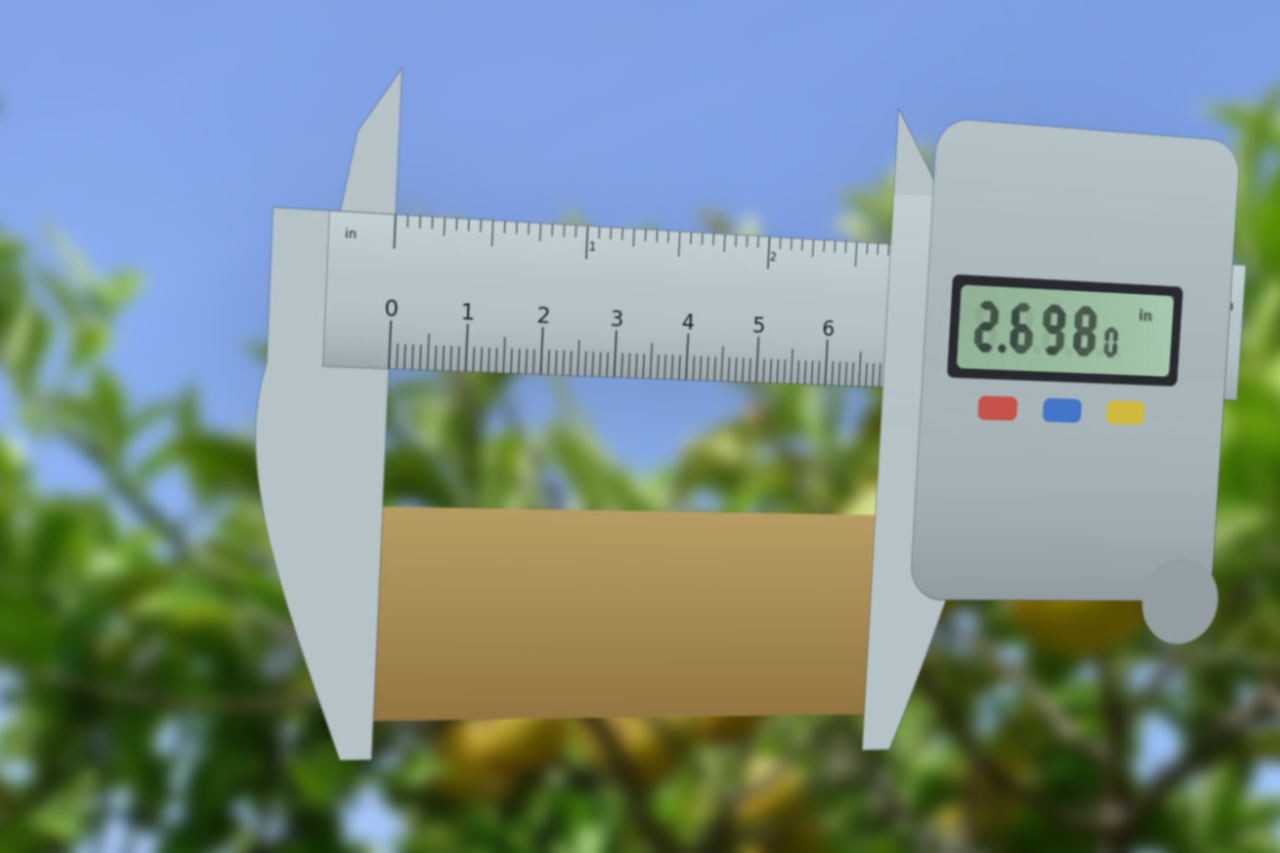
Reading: 2.6980 in
